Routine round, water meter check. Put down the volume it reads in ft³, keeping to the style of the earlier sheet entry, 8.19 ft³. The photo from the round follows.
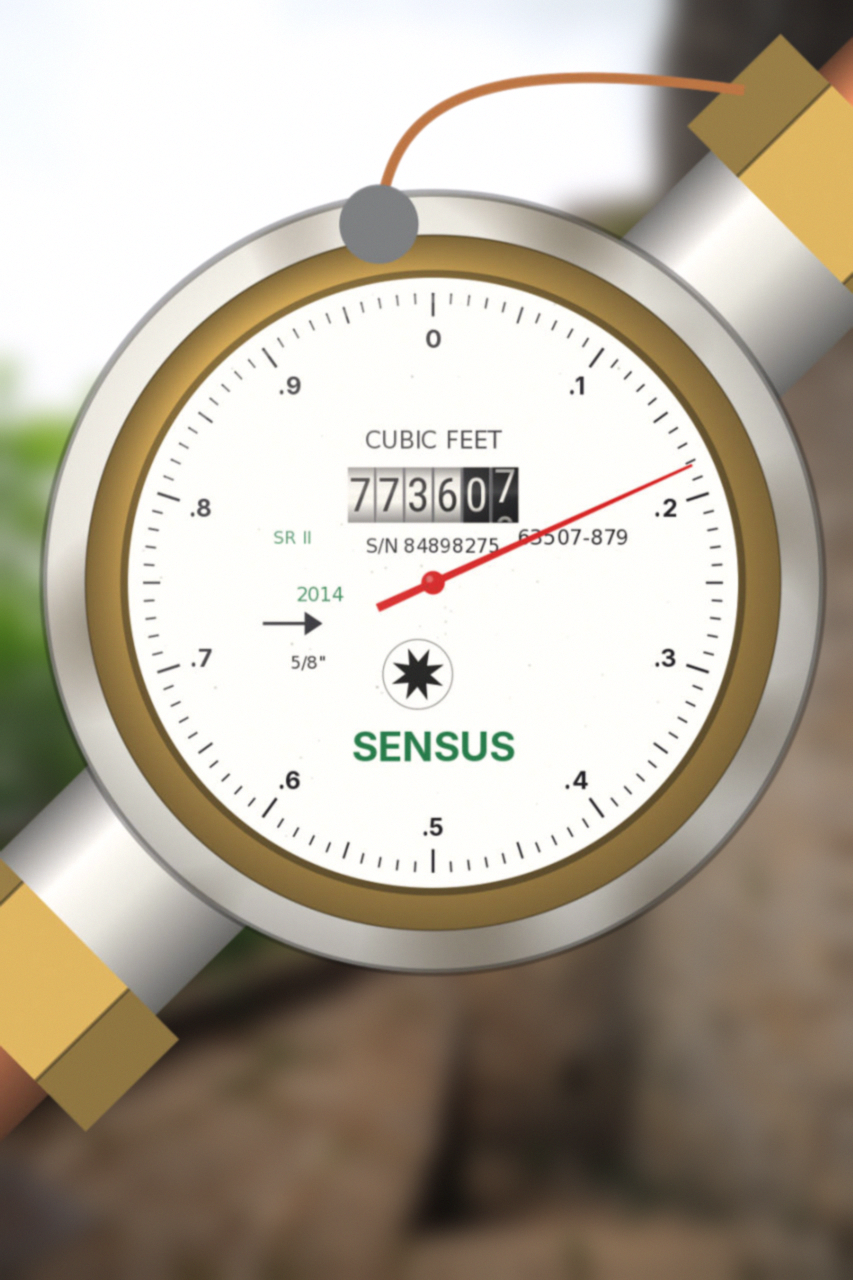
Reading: 773607.18 ft³
